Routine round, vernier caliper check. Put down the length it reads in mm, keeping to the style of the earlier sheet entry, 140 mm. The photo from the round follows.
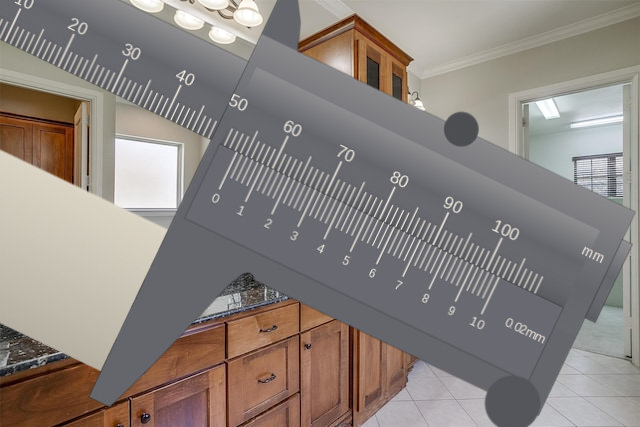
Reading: 53.4 mm
